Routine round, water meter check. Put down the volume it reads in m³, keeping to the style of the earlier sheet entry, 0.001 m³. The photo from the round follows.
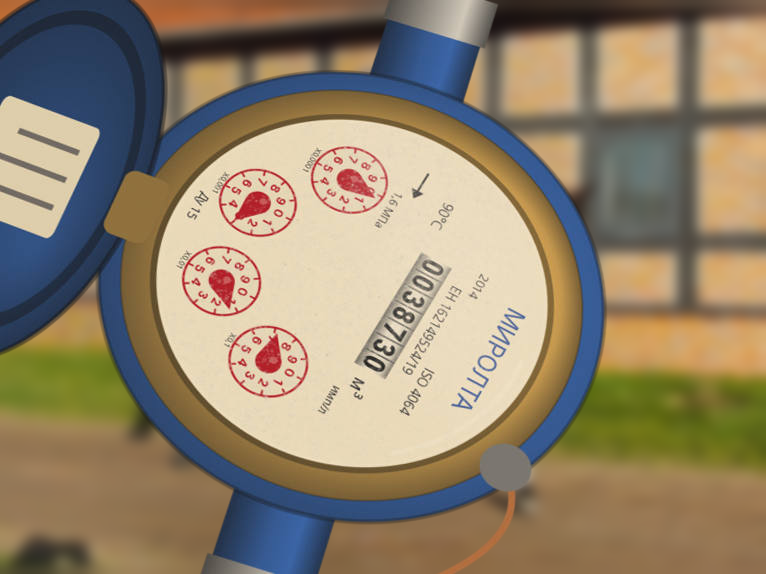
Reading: 38730.7130 m³
